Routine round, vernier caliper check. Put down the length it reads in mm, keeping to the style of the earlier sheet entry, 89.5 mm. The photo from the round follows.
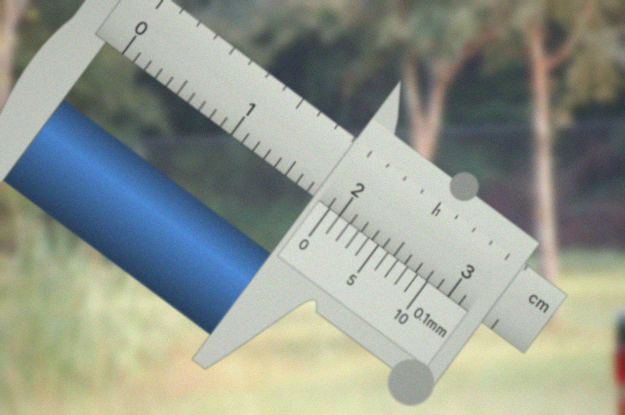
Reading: 19.1 mm
